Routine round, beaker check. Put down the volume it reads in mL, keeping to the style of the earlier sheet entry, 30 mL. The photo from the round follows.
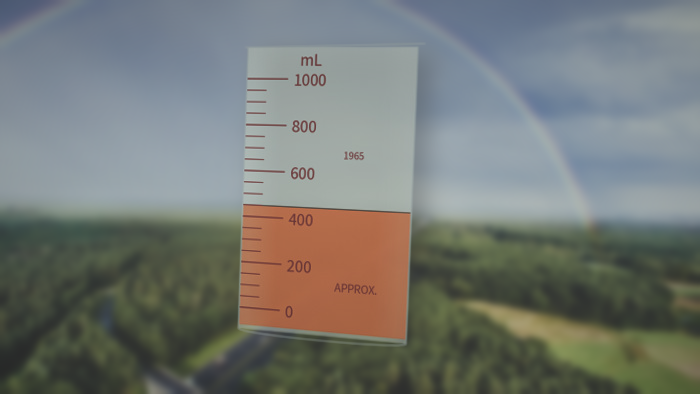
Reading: 450 mL
